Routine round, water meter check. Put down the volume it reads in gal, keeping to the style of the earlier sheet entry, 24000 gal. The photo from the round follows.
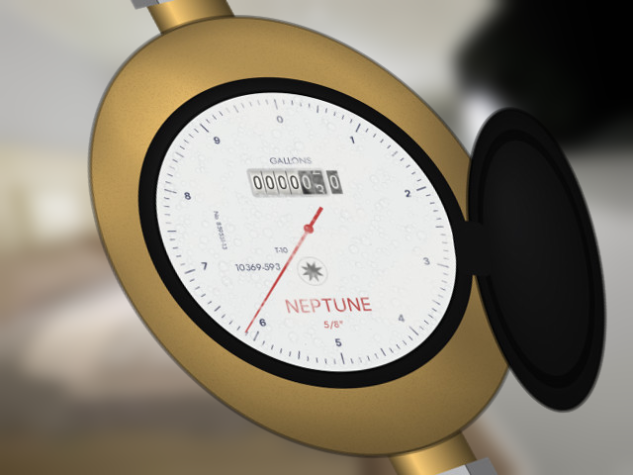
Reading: 26.1 gal
